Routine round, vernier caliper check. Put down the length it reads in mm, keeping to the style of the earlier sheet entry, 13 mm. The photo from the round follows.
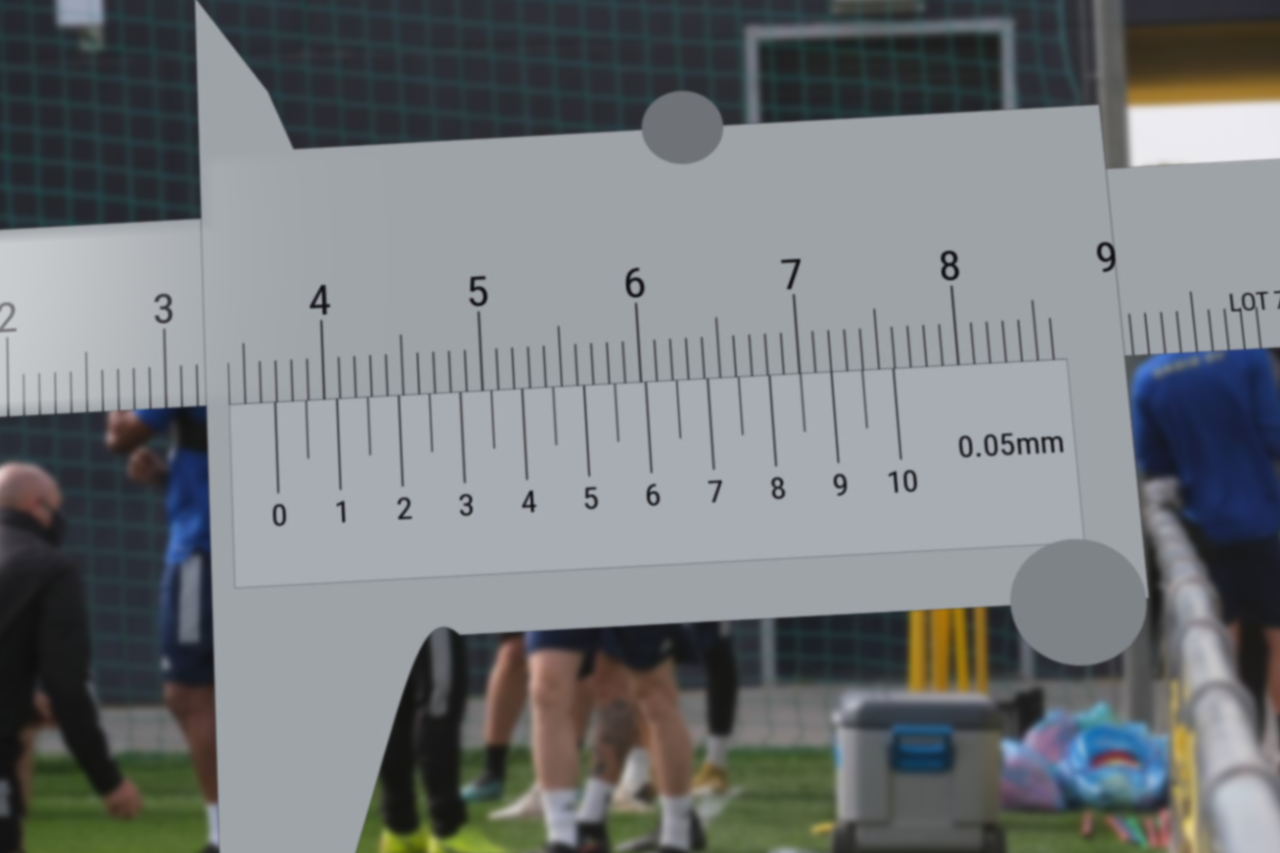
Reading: 36.9 mm
